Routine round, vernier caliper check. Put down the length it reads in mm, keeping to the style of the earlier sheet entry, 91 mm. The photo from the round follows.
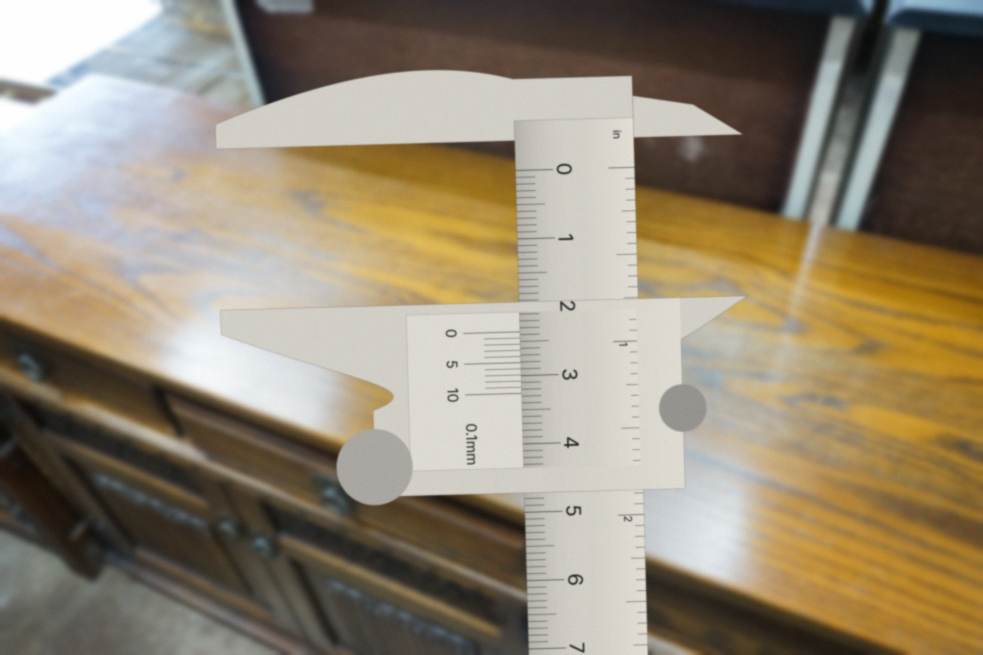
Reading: 23.6 mm
